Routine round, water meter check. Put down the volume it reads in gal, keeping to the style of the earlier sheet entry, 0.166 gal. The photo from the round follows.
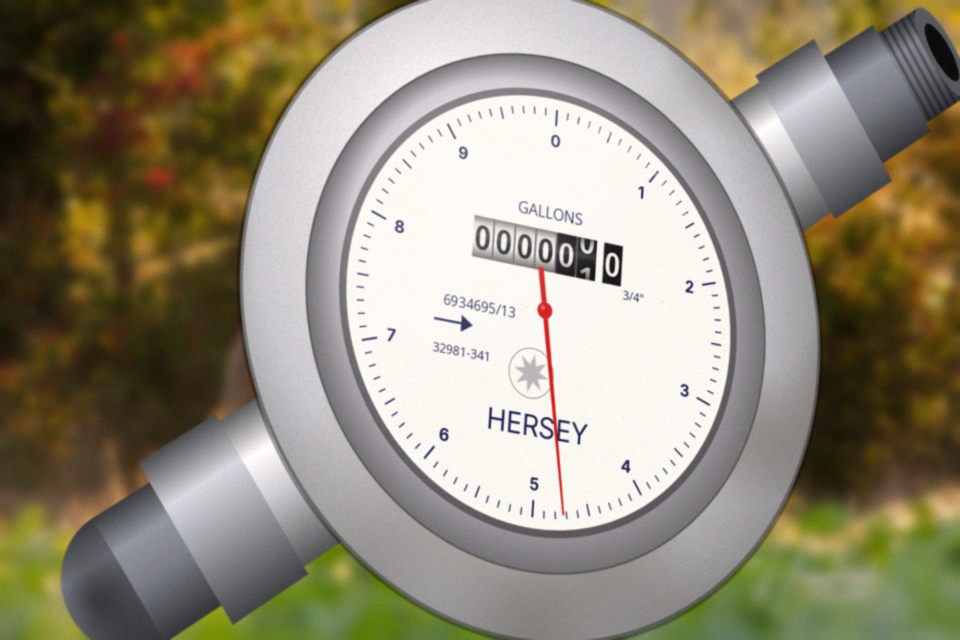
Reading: 4.7 gal
